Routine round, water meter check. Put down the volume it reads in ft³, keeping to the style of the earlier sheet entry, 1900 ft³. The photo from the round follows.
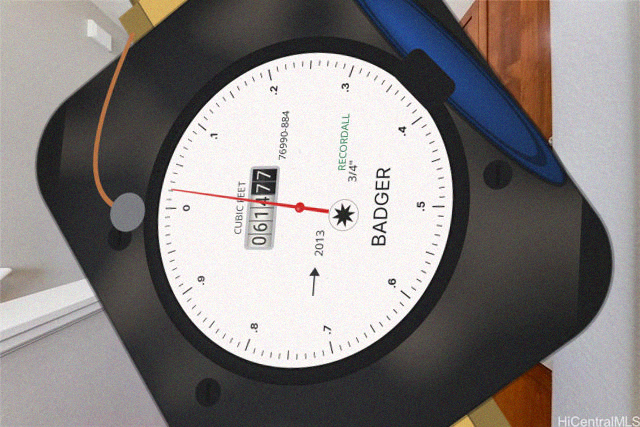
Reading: 61477.02 ft³
